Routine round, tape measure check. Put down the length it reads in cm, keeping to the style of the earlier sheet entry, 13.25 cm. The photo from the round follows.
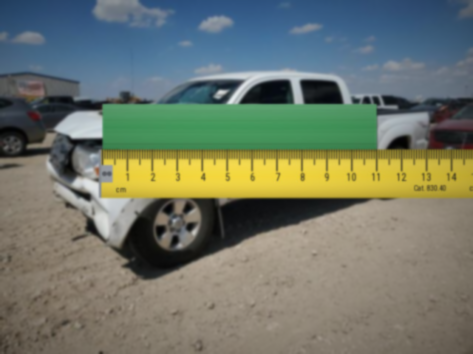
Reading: 11 cm
